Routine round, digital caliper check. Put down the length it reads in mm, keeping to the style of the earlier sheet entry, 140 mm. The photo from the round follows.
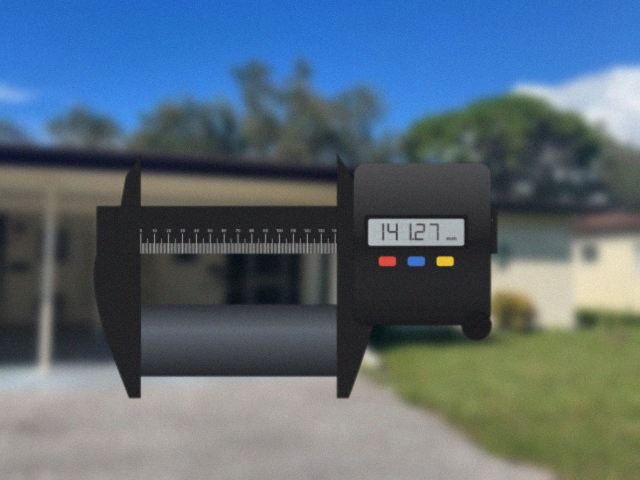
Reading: 141.27 mm
